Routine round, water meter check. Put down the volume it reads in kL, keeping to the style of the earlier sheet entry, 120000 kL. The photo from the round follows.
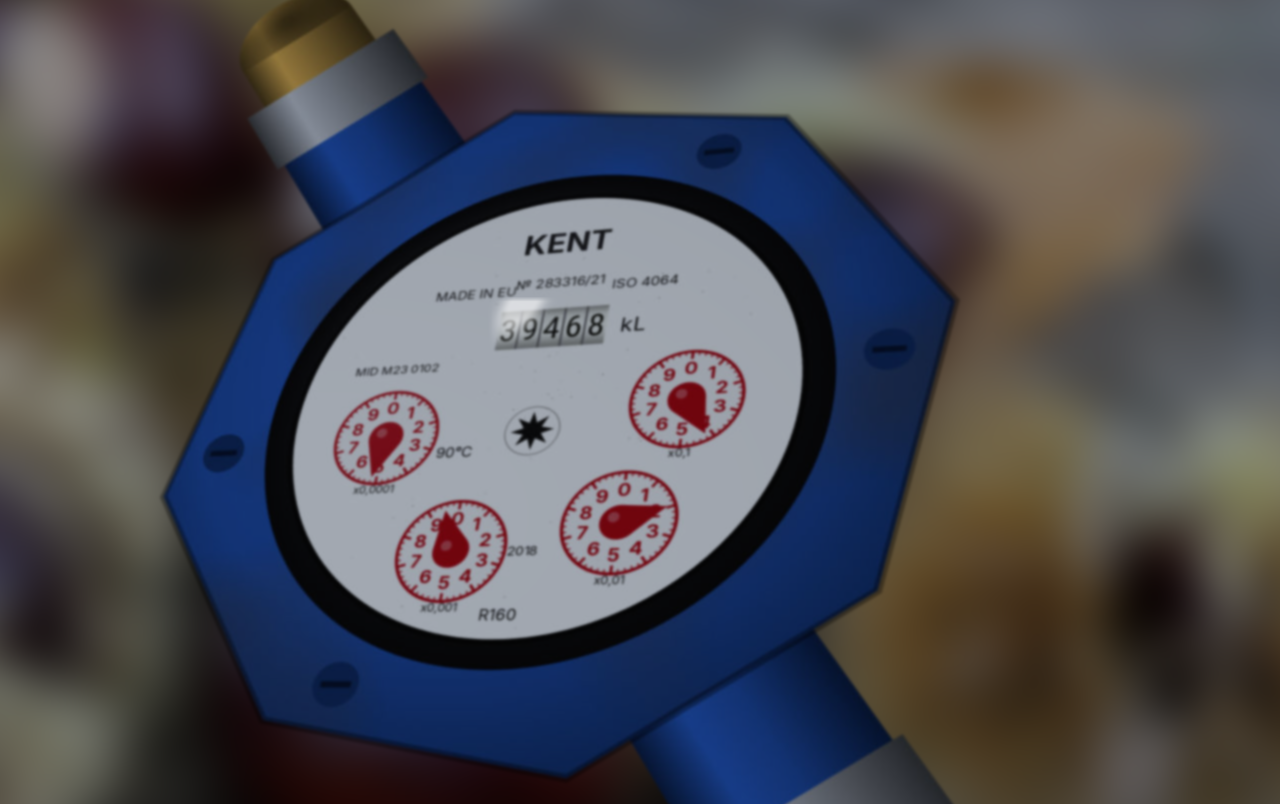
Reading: 39468.4195 kL
